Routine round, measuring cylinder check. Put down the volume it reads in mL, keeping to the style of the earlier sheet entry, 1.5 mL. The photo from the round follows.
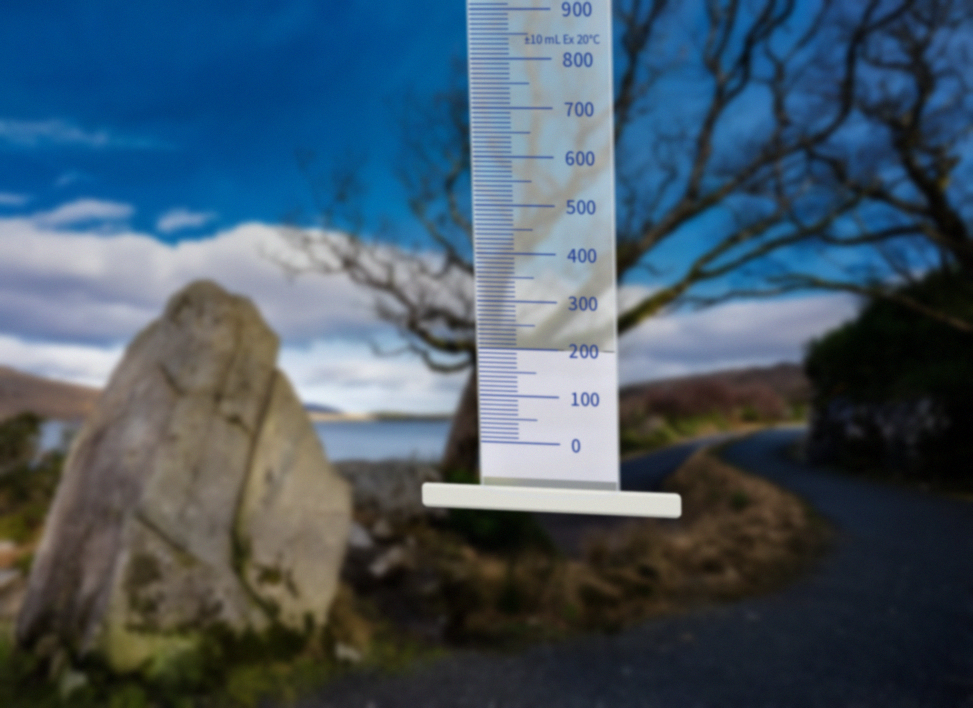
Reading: 200 mL
